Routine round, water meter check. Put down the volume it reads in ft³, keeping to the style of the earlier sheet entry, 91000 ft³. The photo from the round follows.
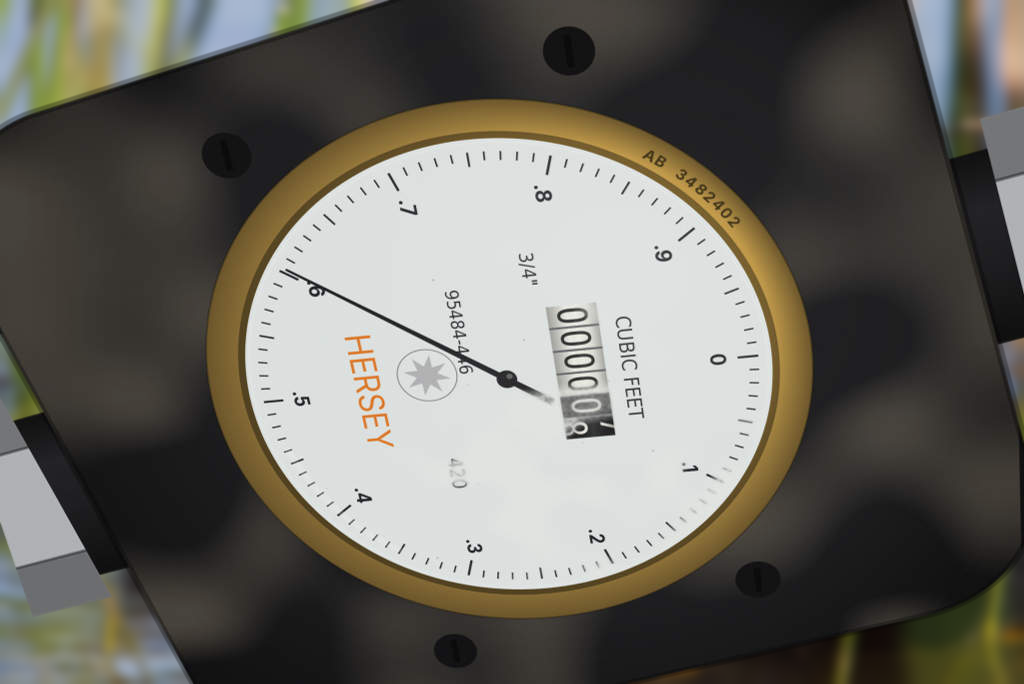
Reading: 7.60 ft³
